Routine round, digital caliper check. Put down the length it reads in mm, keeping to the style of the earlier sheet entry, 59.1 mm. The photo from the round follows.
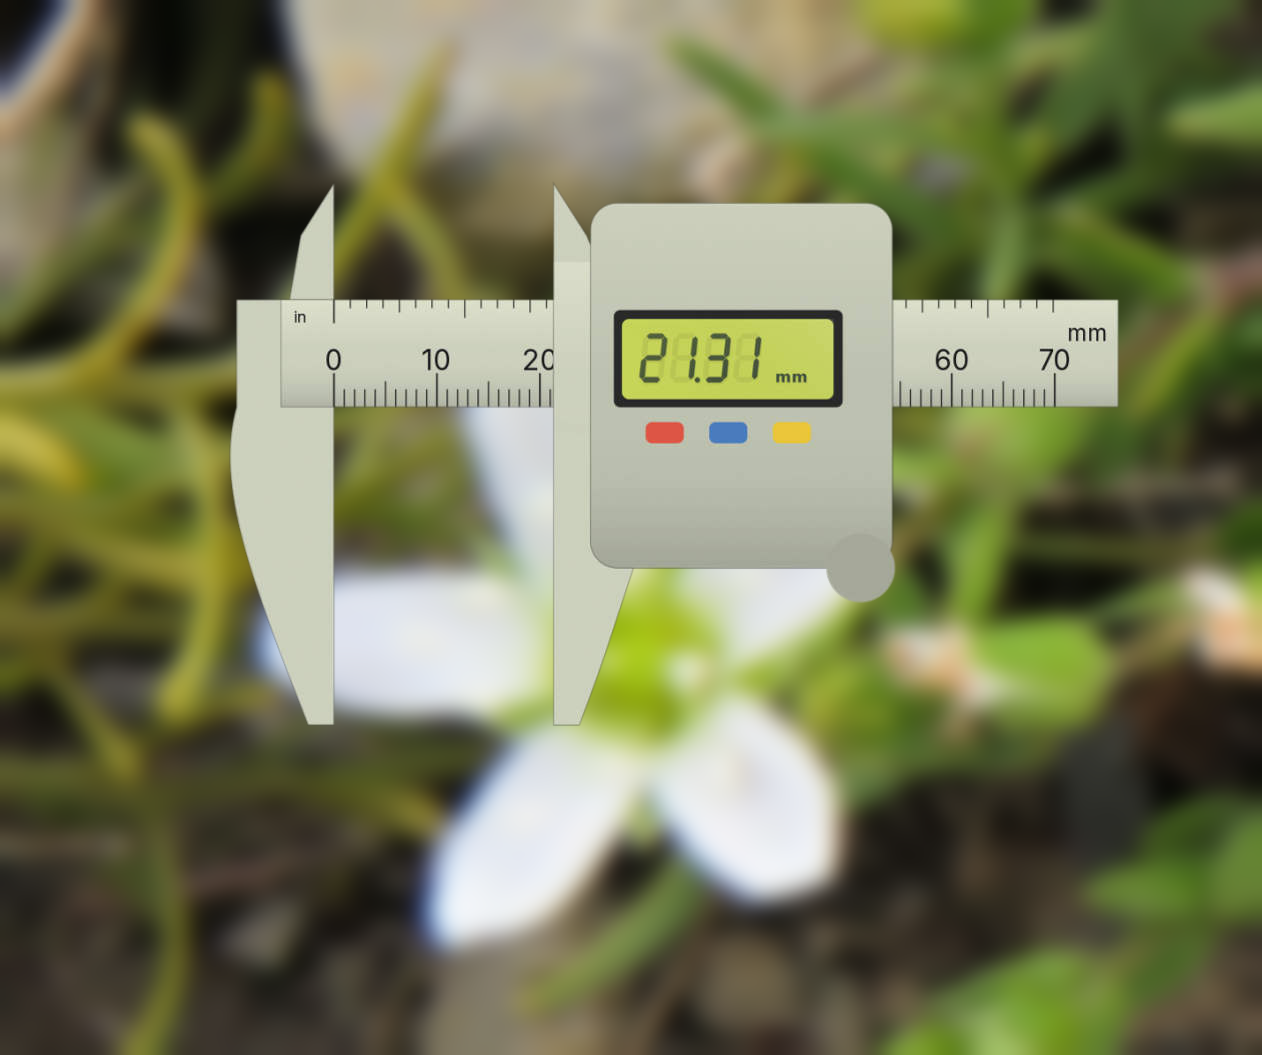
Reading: 21.31 mm
